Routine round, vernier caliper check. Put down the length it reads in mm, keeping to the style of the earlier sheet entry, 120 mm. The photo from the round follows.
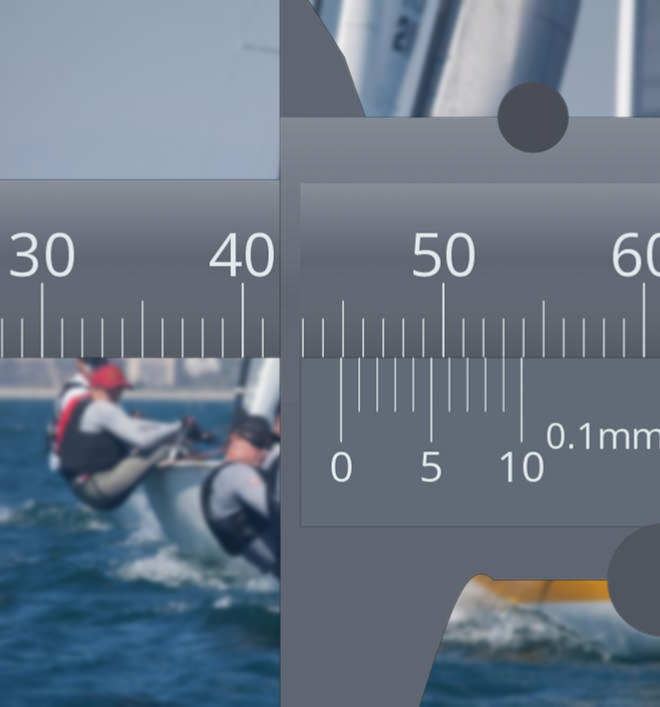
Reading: 44.9 mm
